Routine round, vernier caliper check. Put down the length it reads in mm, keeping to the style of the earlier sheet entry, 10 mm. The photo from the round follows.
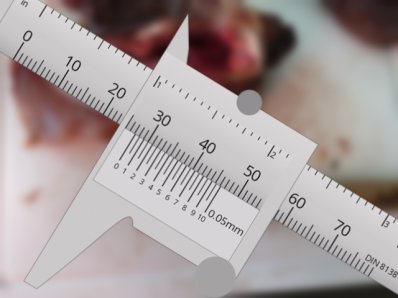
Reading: 27.2 mm
